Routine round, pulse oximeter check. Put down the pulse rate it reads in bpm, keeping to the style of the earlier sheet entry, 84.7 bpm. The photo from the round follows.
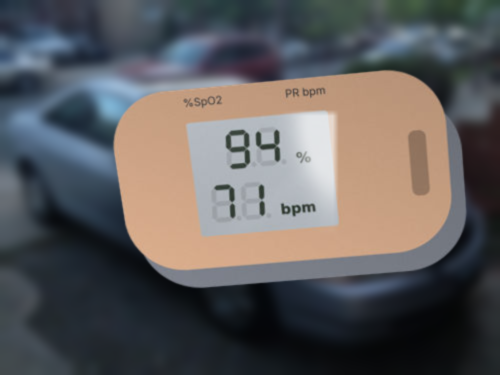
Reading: 71 bpm
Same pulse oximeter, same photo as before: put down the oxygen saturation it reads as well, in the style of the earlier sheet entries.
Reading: 94 %
